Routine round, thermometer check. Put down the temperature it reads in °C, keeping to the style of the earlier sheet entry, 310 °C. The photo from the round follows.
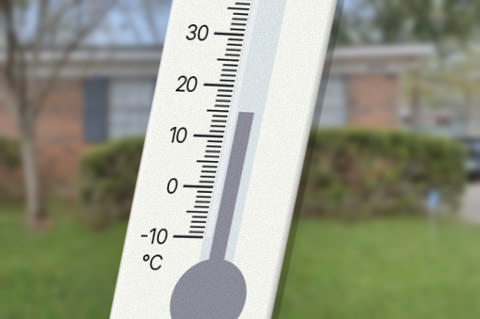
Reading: 15 °C
